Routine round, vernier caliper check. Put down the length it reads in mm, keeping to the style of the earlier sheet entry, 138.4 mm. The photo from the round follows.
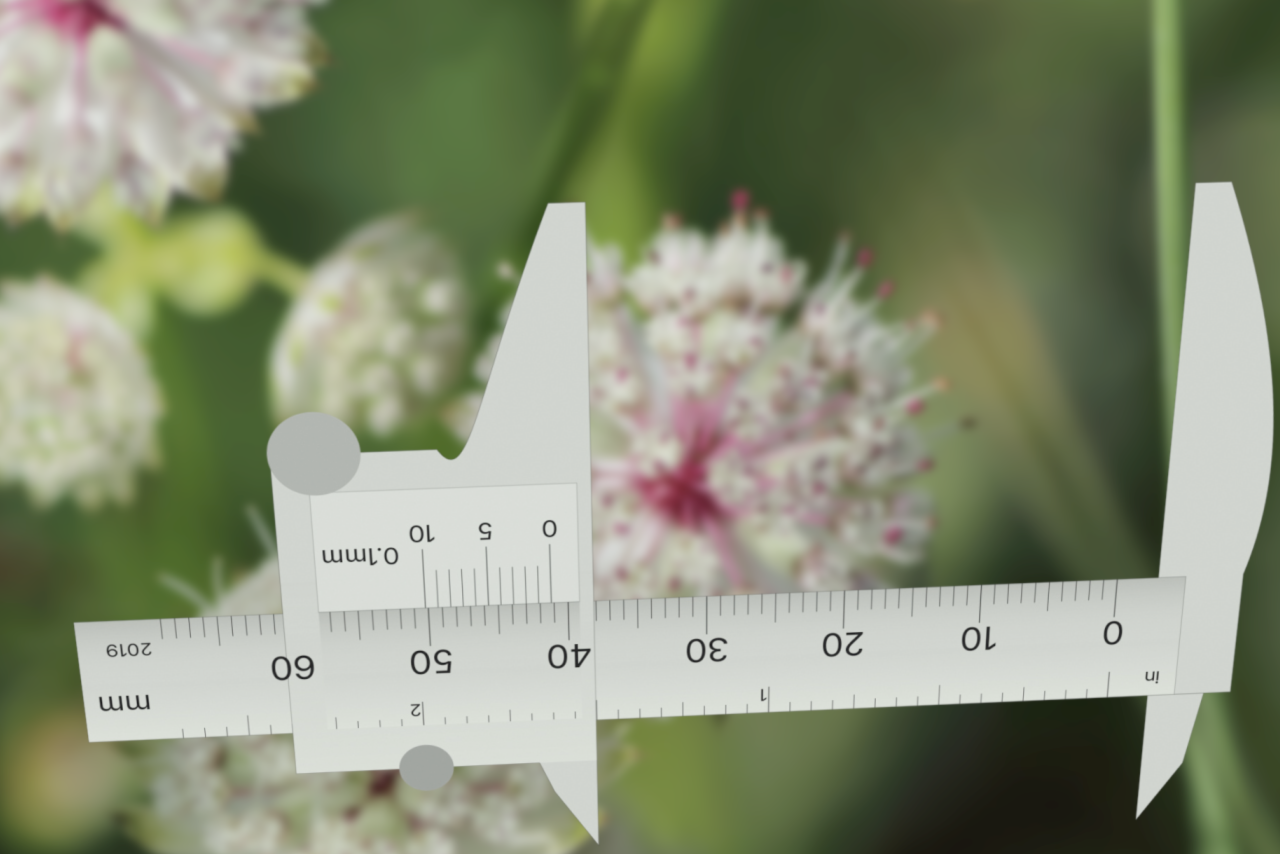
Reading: 41.2 mm
